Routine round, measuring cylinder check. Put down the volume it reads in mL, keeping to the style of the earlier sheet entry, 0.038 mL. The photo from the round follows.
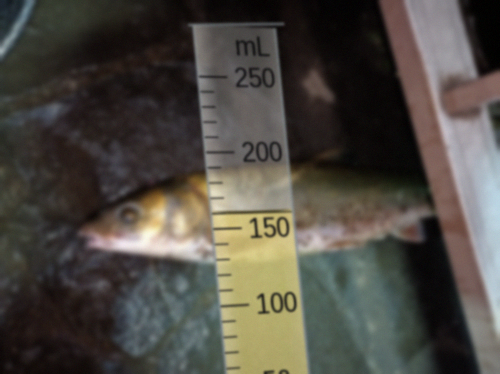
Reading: 160 mL
